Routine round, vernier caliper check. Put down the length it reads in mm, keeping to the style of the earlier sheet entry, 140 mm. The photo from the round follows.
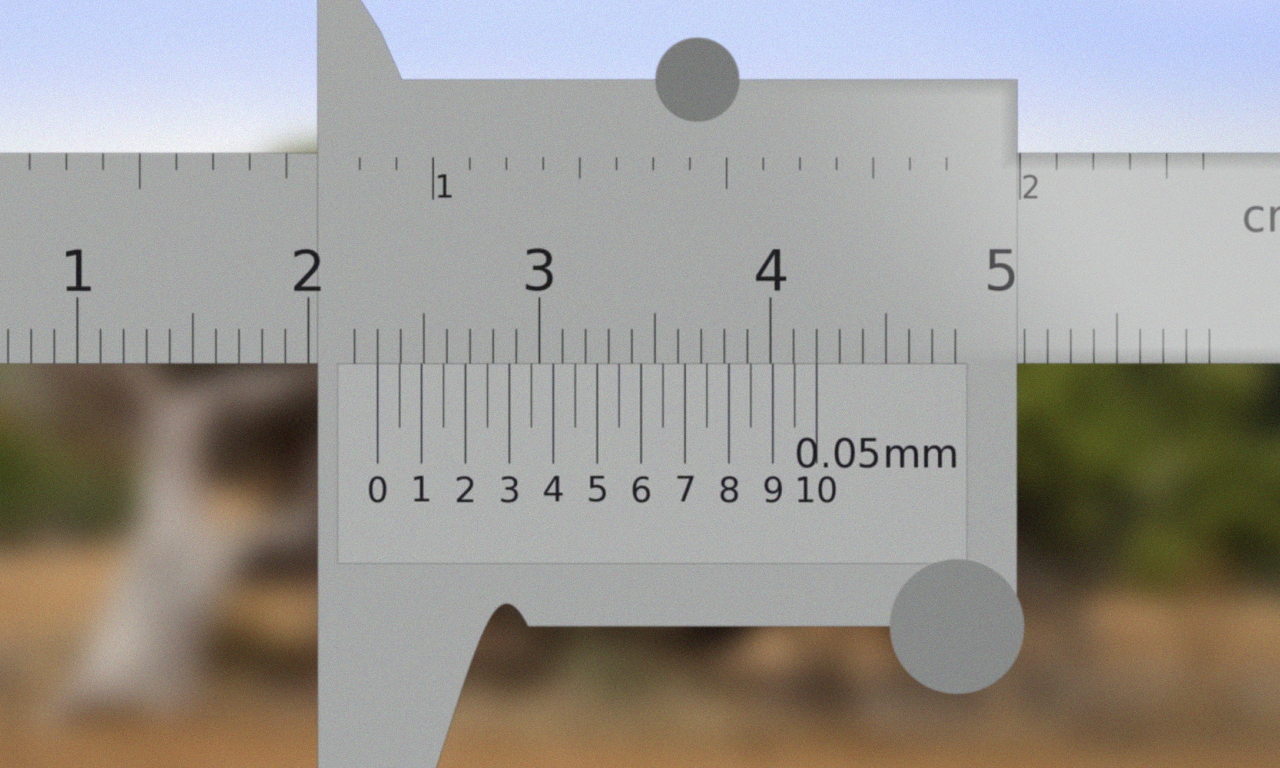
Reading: 23.0 mm
